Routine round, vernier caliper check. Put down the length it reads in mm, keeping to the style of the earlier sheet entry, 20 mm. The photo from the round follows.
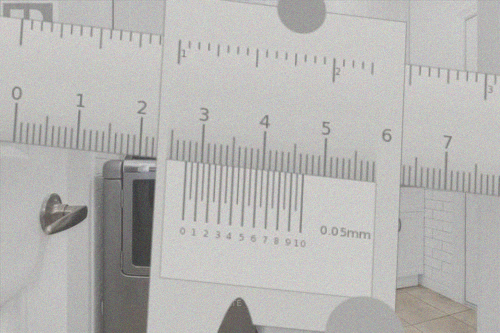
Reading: 27.5 mm
